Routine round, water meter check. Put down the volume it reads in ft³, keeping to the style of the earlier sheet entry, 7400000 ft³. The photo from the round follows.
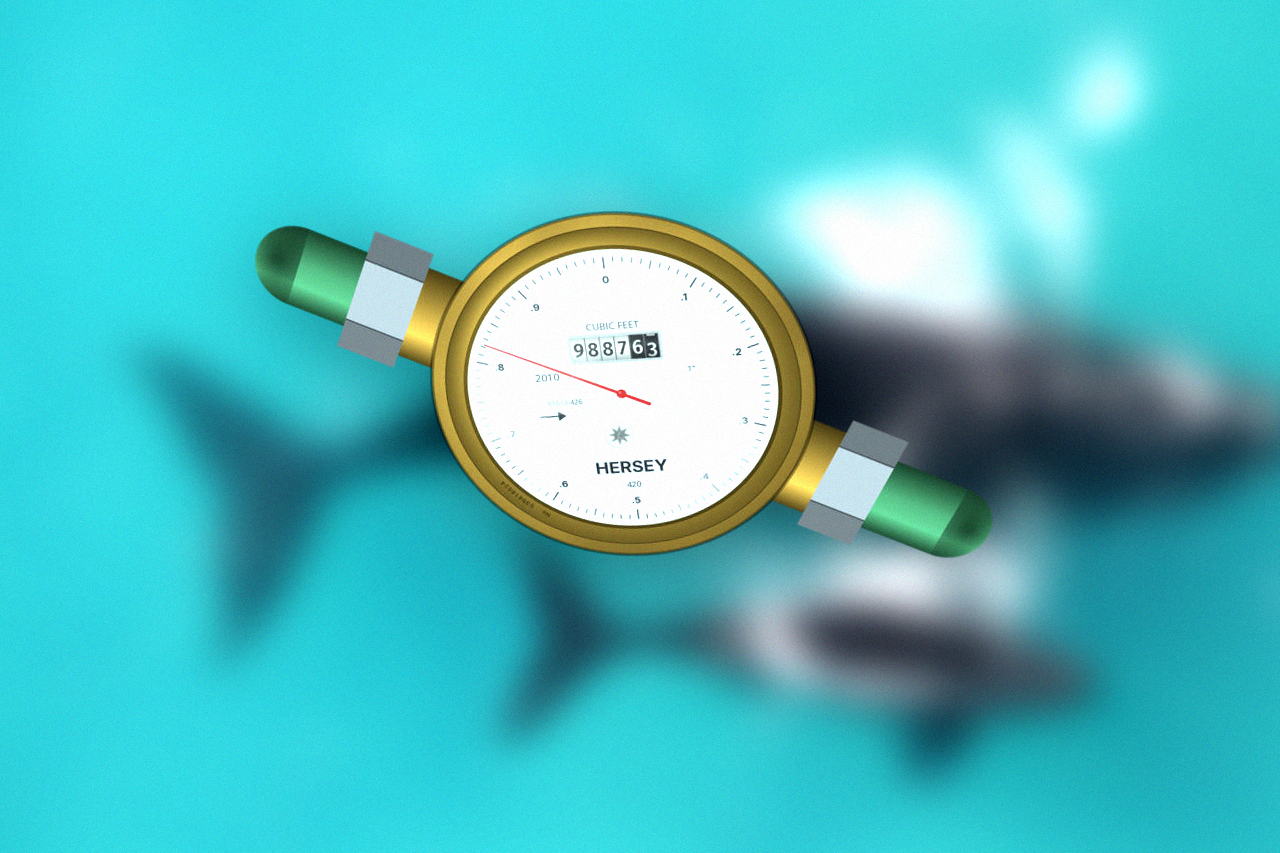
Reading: 988762.82 ft³
